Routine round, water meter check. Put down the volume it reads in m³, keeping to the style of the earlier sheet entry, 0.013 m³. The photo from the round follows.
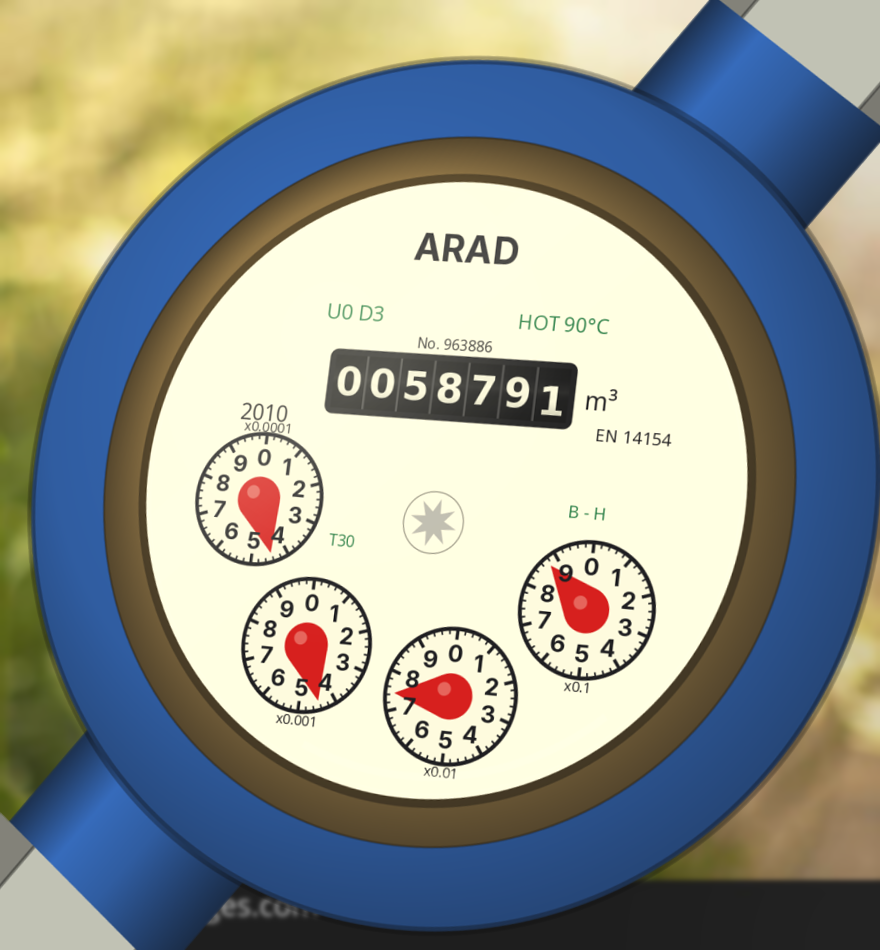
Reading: 58790.8744 m³
